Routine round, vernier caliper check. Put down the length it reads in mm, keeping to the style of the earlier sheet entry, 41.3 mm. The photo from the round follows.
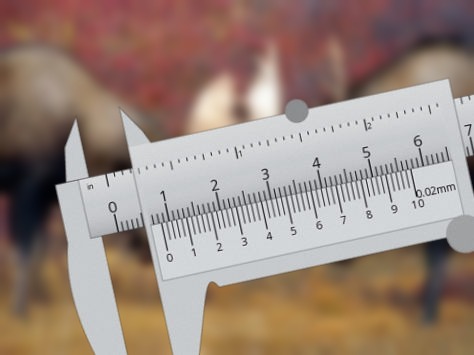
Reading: 8.5 mm
